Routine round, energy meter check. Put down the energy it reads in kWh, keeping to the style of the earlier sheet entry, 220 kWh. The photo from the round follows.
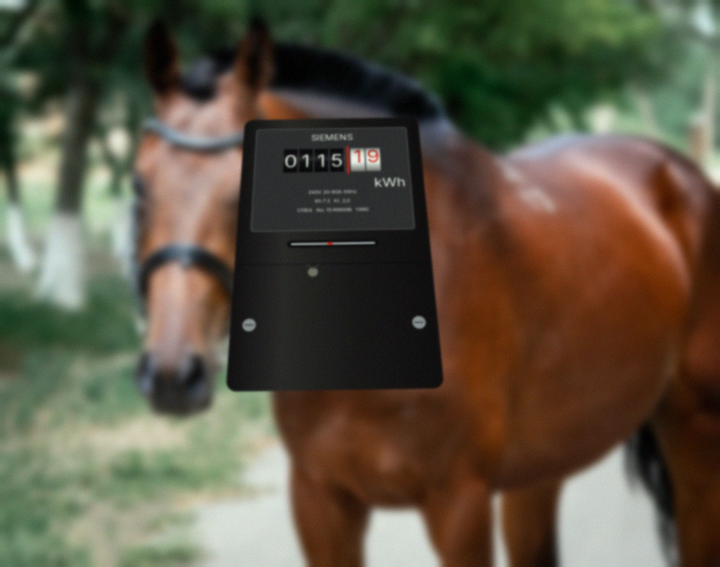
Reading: 115.19 kWh
